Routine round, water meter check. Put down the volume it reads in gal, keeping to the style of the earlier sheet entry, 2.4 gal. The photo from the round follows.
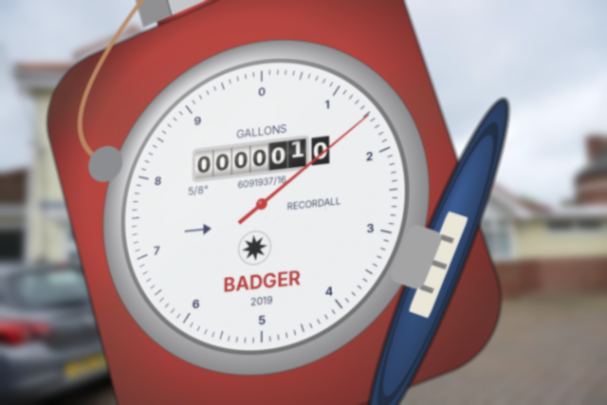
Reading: 11.5 gal
